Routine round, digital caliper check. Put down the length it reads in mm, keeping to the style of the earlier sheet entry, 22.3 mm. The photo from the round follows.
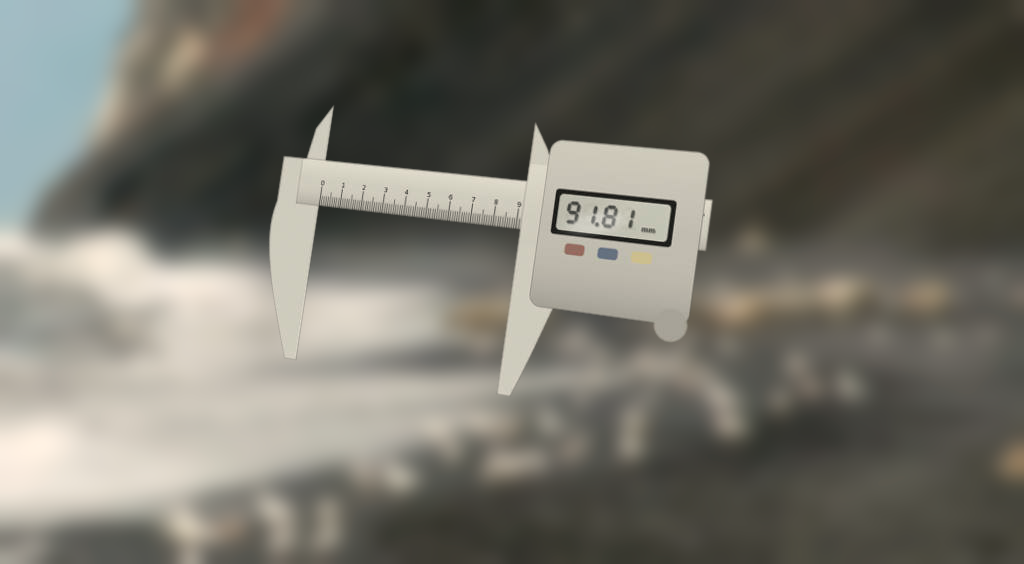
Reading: 91.81 mm
